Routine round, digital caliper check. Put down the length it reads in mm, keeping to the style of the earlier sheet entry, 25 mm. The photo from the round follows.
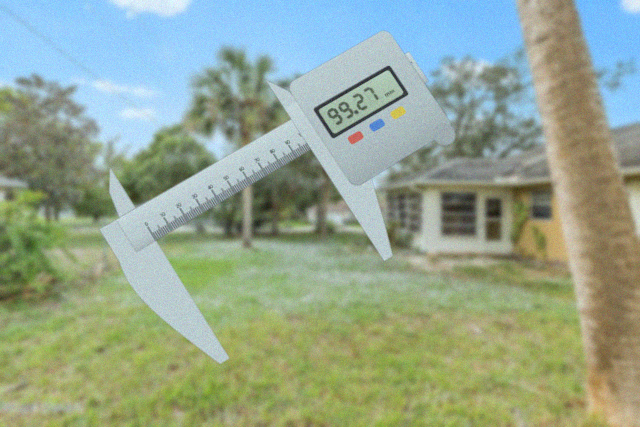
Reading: 99.27 mm
